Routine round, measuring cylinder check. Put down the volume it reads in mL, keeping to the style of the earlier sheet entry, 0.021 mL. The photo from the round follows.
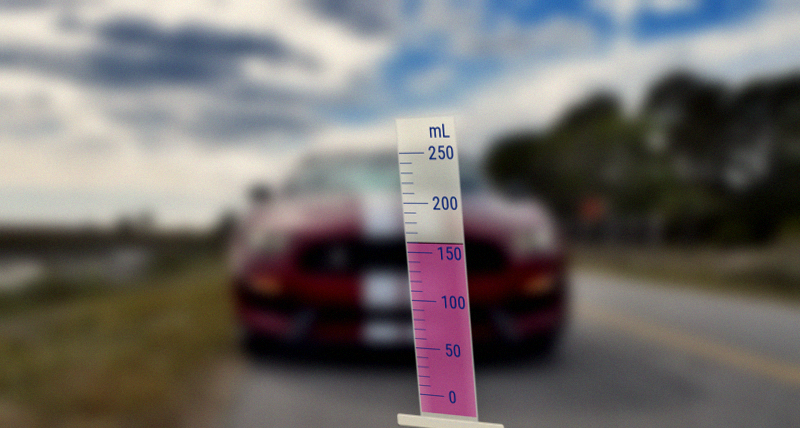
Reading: 160 mL
